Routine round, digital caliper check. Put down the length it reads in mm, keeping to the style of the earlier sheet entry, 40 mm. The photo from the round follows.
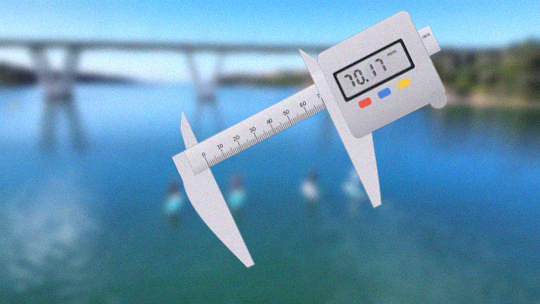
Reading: 70.17 mm
